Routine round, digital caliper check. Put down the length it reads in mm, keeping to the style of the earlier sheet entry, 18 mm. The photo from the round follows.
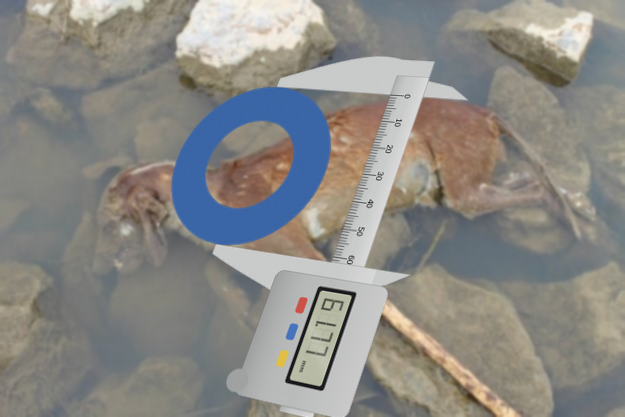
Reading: 61.77 mm
